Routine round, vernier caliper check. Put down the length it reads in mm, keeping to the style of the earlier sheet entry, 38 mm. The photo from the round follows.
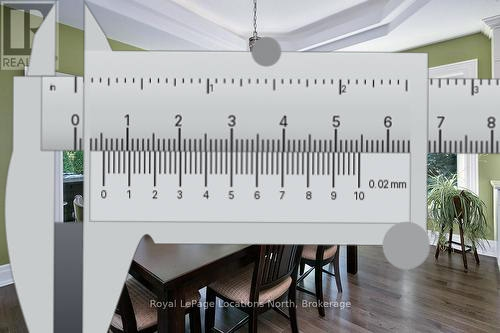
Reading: 5.5 mm
